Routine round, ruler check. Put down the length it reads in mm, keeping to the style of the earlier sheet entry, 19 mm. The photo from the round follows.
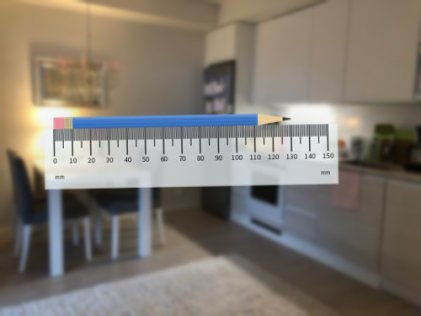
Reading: 130 mm
